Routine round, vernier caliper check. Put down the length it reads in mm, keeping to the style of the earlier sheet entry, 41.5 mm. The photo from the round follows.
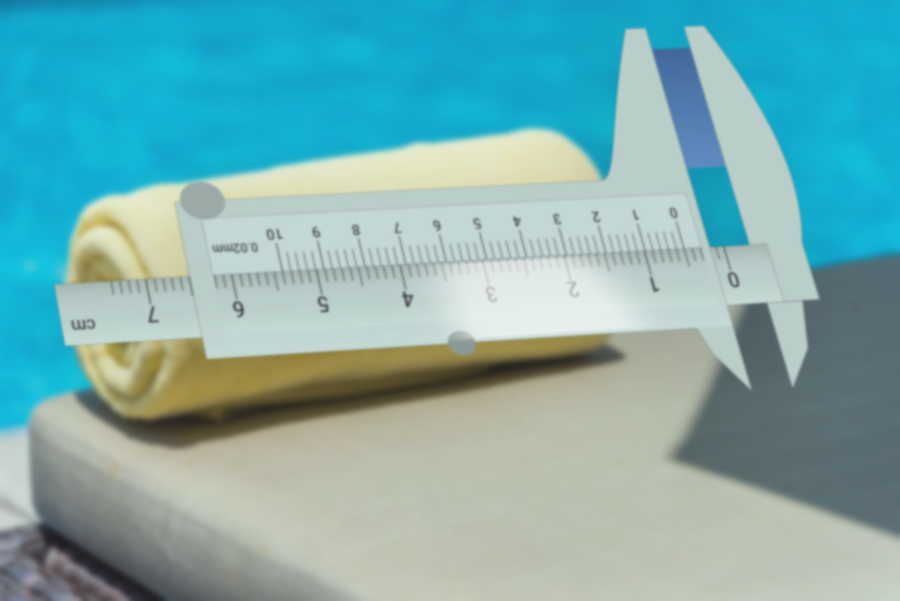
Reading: 5.0 mm
